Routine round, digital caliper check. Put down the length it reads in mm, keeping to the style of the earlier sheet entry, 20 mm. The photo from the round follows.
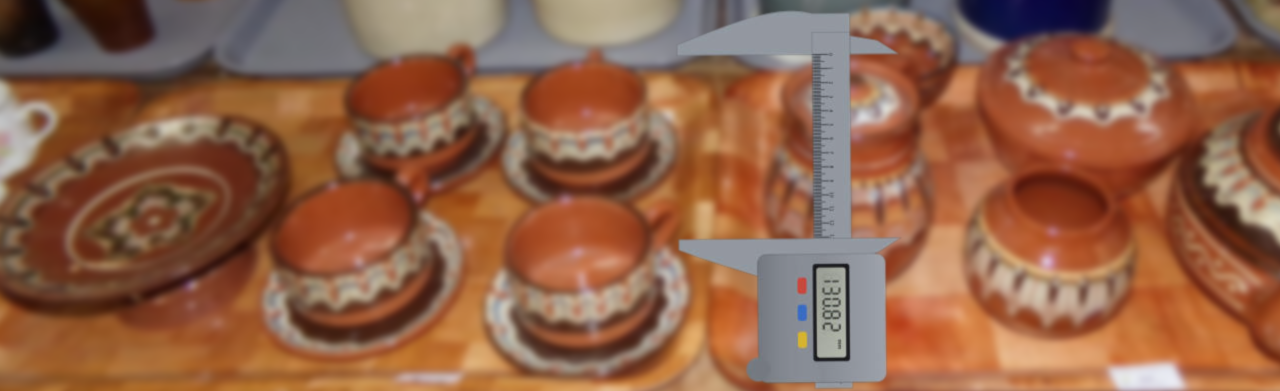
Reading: 130.82 mm
